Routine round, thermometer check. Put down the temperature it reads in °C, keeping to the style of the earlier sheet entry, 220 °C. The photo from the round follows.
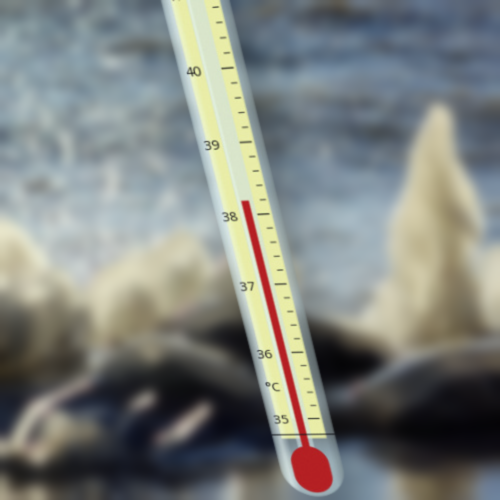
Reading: 38.2 °C
